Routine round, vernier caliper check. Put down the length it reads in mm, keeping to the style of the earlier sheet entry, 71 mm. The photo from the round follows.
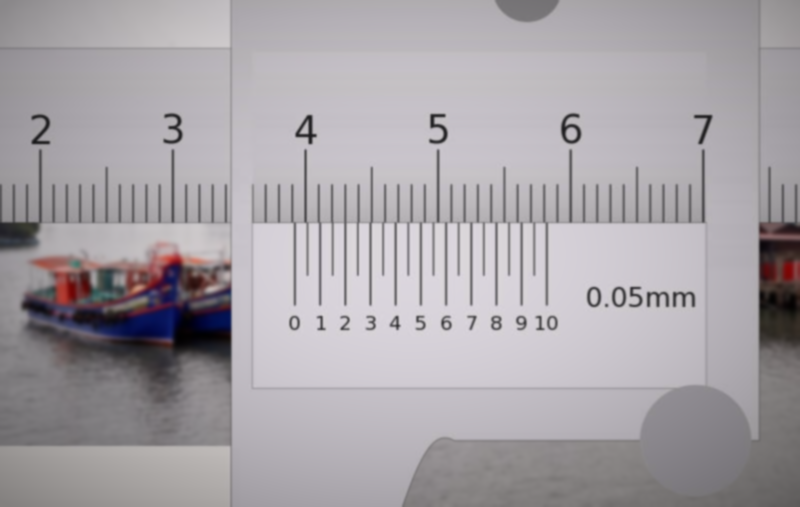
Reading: 39.2 mm
